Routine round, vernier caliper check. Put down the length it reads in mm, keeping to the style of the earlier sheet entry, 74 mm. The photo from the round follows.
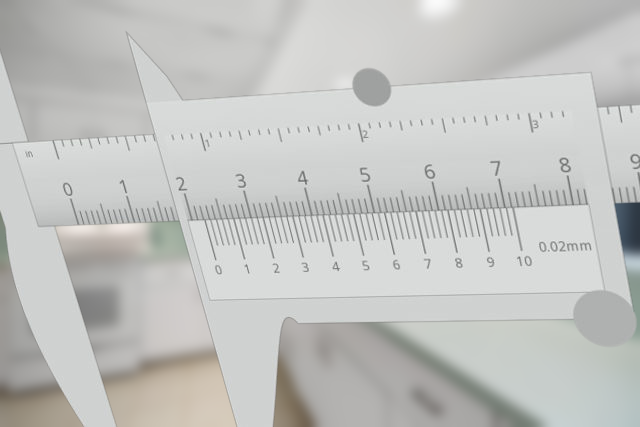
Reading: 22.2 mm
